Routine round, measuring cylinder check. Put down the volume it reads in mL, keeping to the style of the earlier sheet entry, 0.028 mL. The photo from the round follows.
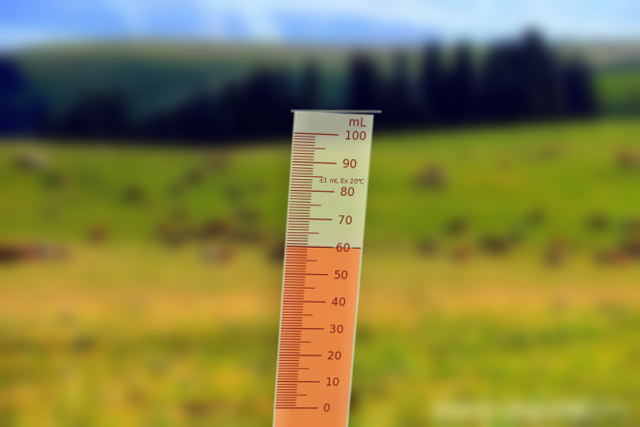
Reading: 60 mL
